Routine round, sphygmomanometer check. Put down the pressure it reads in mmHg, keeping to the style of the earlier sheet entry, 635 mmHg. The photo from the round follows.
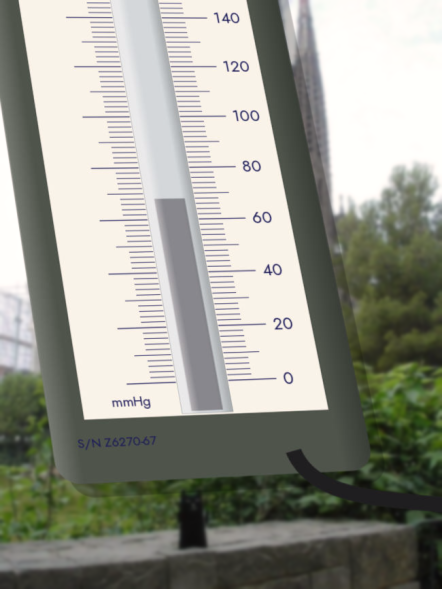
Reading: 68 mmHg
